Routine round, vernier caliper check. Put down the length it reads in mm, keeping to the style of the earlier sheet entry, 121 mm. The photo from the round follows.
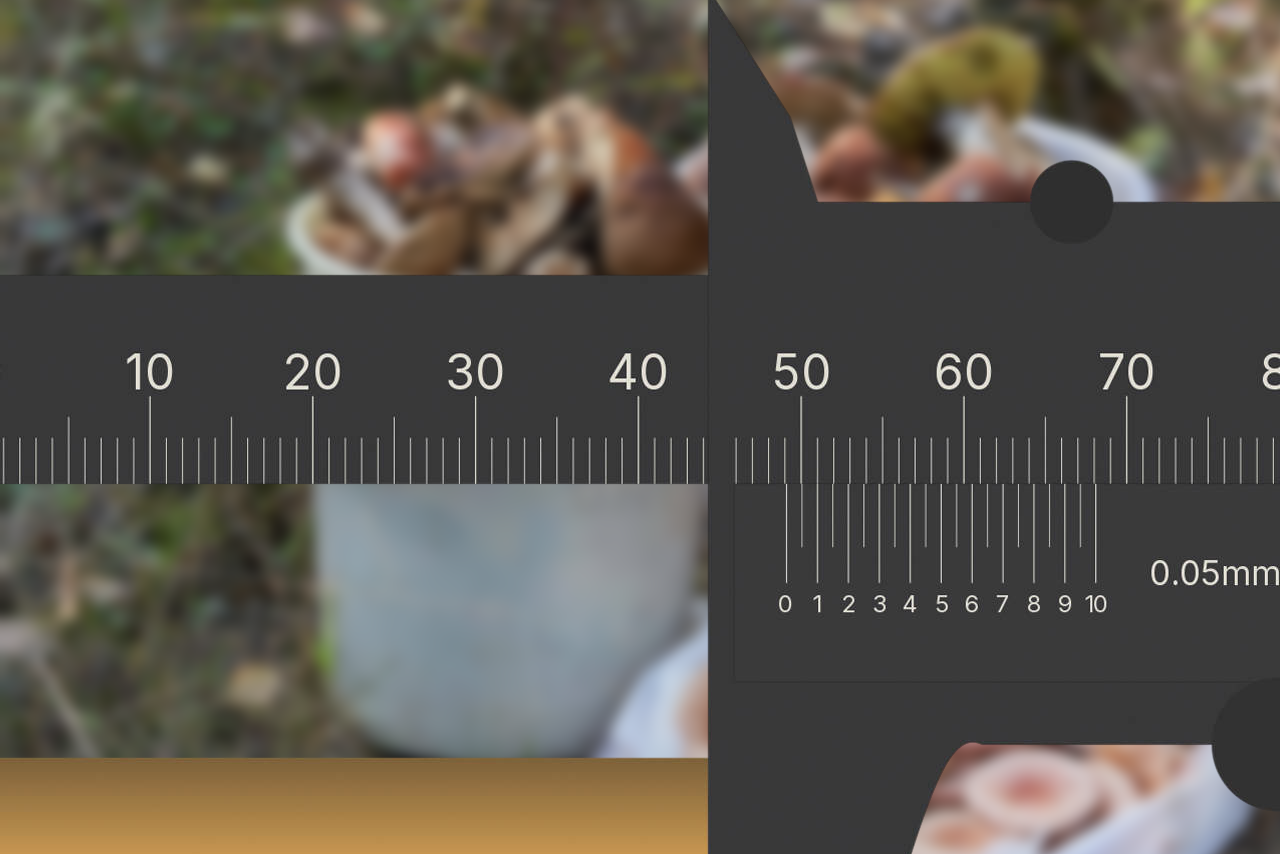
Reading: 49.1 mm
